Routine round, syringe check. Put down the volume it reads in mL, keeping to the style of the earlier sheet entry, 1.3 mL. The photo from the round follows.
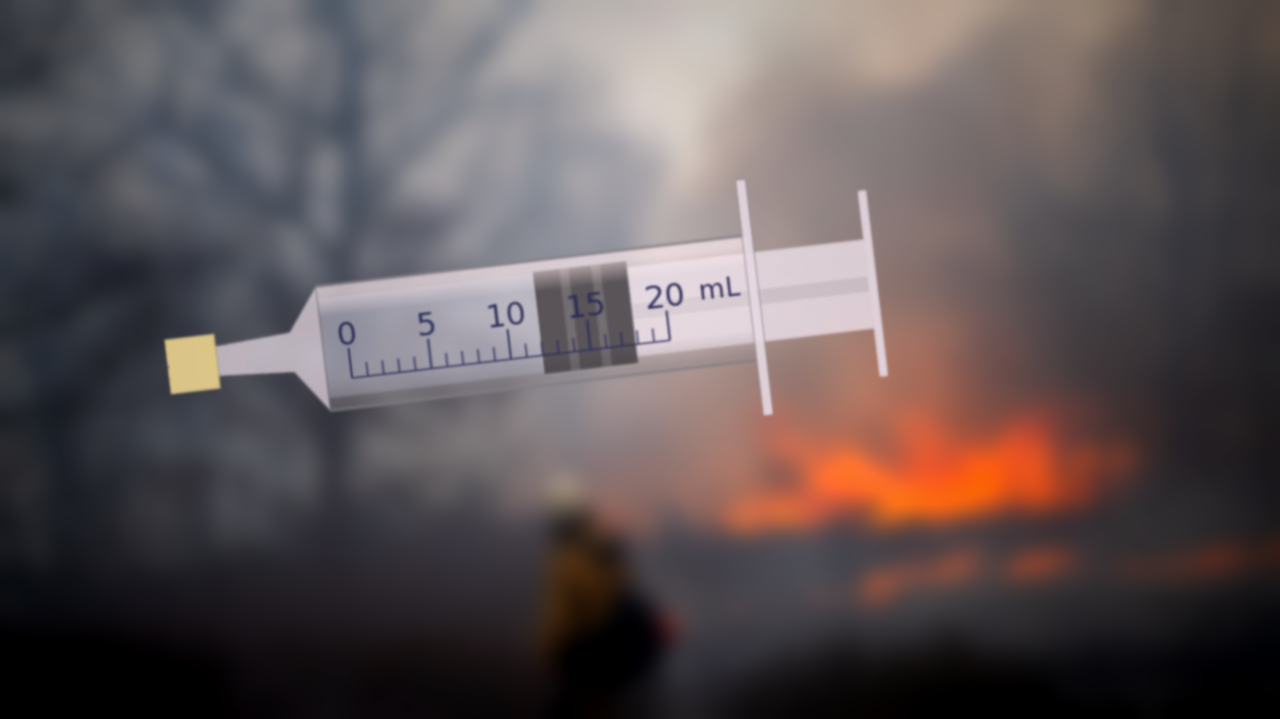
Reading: 12 mL
